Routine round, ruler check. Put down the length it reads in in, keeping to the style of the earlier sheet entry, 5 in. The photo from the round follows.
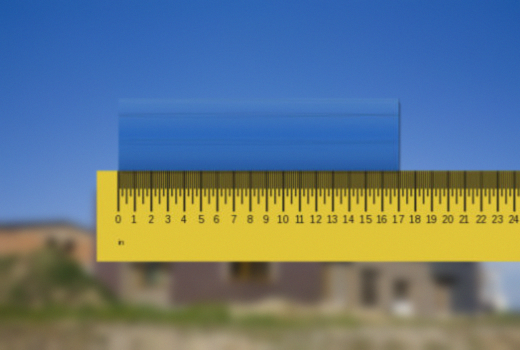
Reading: 17 in
